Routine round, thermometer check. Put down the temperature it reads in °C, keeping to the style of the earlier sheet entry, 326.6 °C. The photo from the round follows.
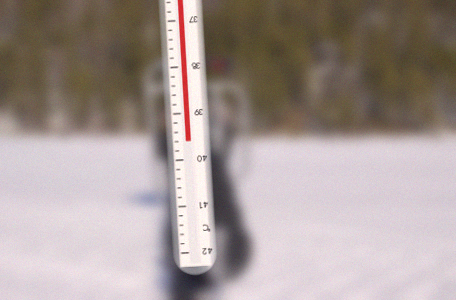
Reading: 39.6 °C
